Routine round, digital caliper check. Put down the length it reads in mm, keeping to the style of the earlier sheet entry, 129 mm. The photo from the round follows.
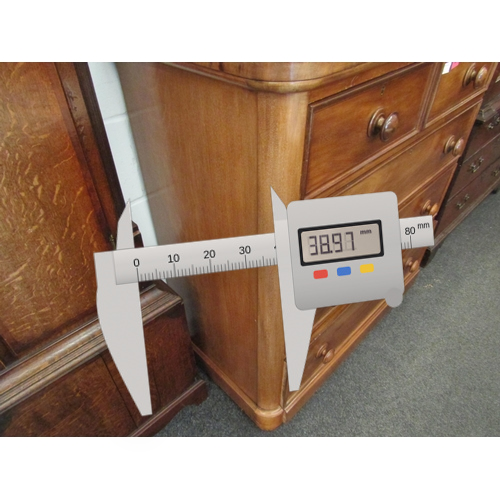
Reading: 38.97 mm
